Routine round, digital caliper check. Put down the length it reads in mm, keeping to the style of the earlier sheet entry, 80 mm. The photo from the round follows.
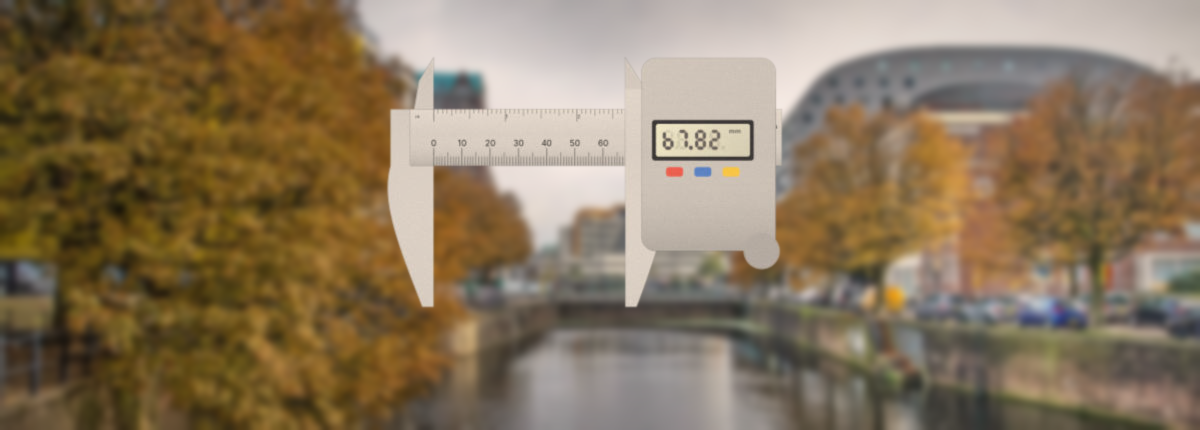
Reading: 67.82 mm
